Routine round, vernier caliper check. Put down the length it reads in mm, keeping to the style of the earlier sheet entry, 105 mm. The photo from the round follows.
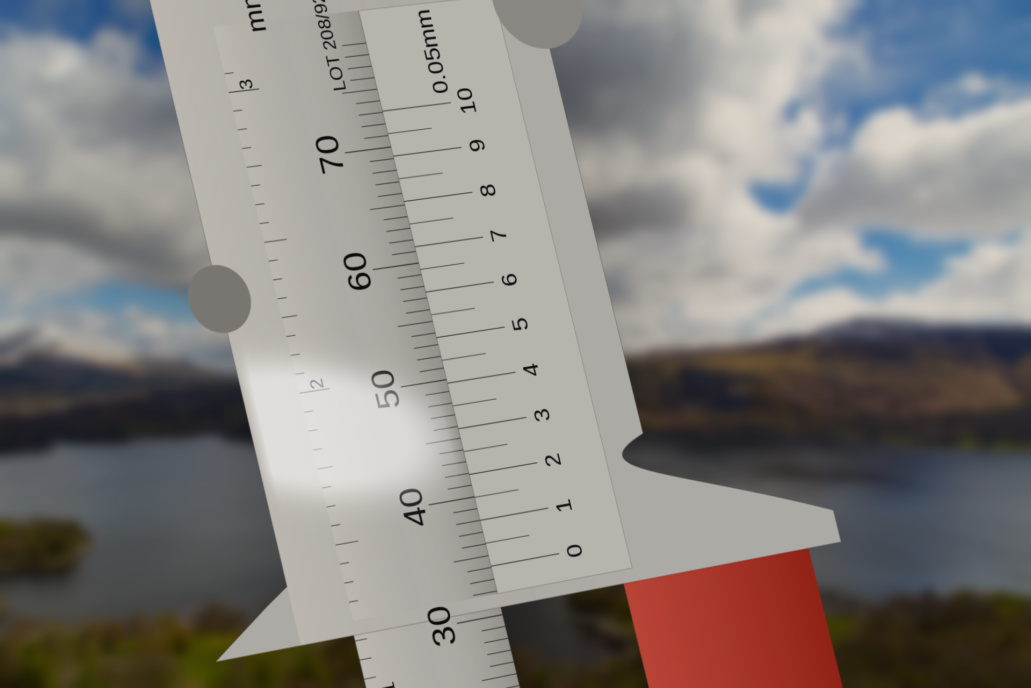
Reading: 34.1 mm
